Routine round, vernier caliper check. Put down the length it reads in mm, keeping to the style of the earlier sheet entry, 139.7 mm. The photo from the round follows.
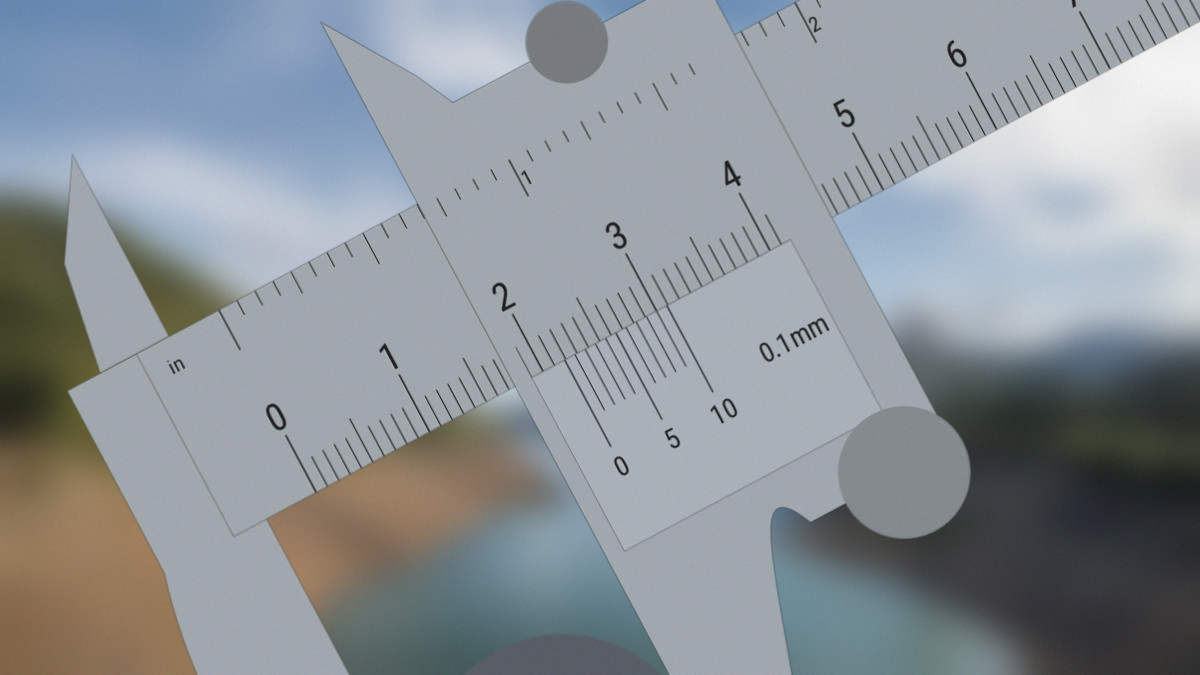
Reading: 21.9 mm
